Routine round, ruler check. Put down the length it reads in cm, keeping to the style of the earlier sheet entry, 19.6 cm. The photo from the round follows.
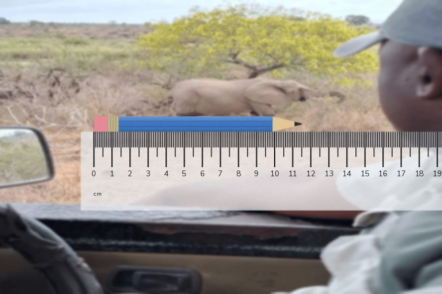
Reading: 11.5 cm
